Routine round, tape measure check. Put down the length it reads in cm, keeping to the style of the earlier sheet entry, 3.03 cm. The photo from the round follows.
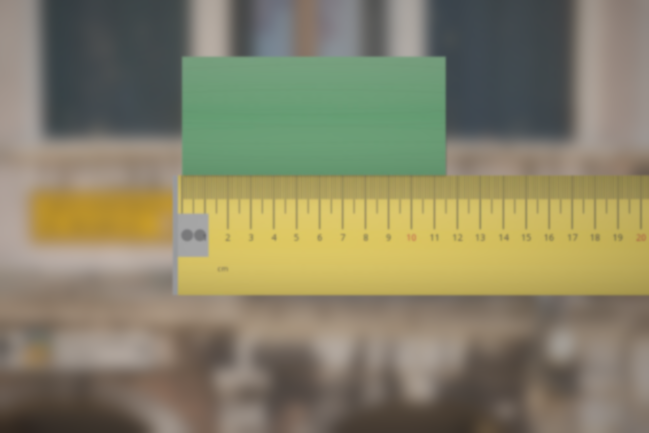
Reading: 11.5 cm
